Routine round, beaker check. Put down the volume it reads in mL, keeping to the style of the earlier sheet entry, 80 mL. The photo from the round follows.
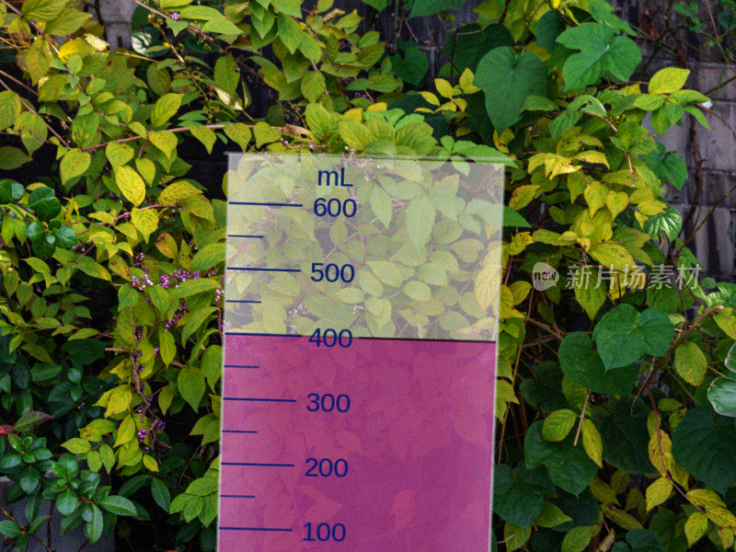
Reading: 400 mL
